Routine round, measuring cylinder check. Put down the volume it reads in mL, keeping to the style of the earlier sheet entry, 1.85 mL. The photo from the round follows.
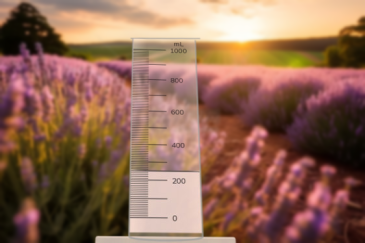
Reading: 250 mL
